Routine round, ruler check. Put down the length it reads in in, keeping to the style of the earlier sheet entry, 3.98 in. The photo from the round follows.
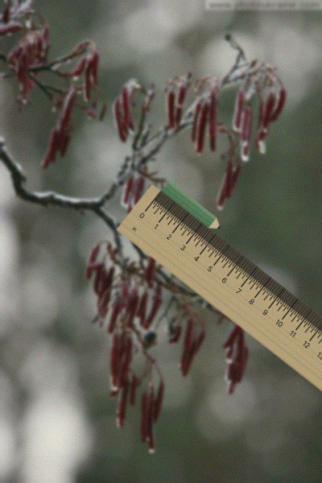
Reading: 4 in
